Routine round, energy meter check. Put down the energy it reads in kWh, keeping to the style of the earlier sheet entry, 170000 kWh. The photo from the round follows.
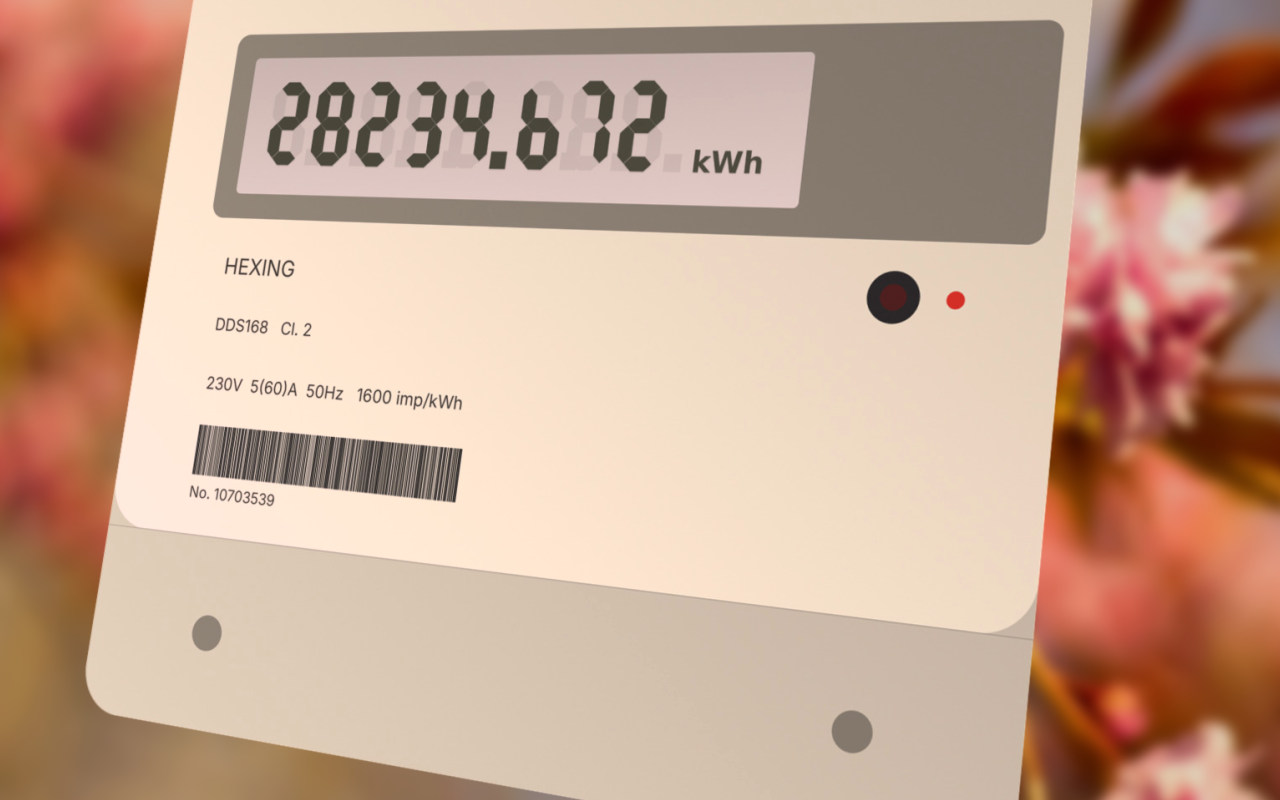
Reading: 28234.672 kWh
